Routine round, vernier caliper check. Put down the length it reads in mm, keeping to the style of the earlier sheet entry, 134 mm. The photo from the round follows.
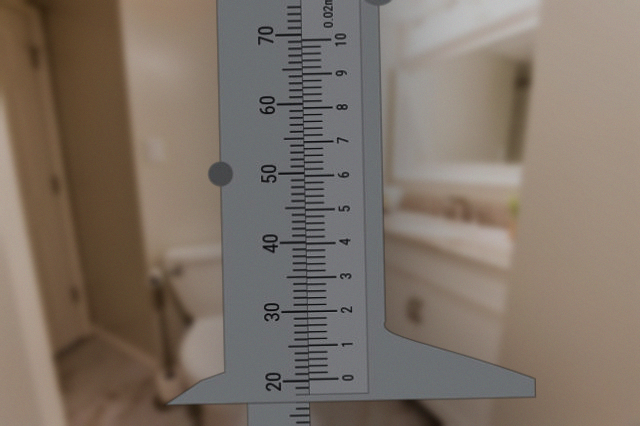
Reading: 20.2 mm
